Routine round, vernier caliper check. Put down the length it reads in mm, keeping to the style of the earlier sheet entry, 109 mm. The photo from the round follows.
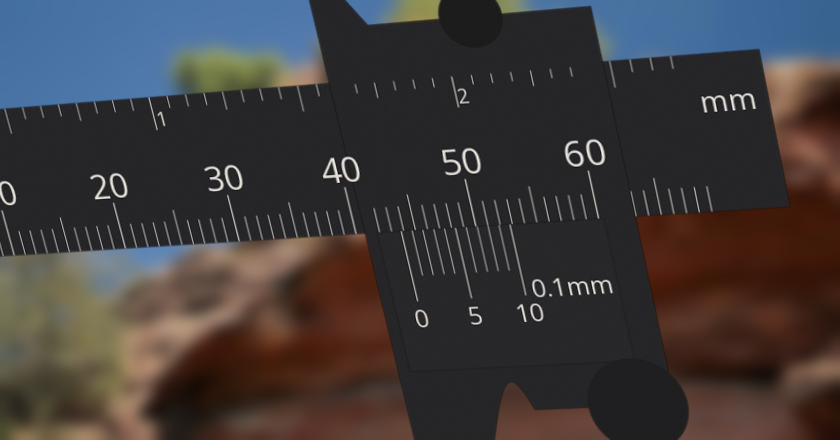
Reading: 43.8 mm
